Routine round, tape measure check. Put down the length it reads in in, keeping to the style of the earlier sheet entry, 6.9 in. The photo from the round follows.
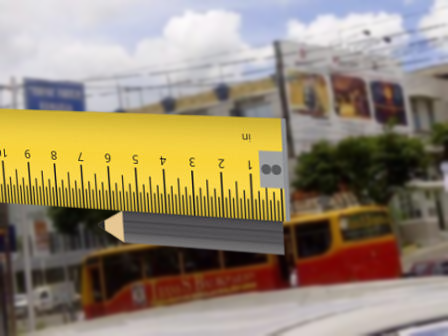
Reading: 6.5 in
